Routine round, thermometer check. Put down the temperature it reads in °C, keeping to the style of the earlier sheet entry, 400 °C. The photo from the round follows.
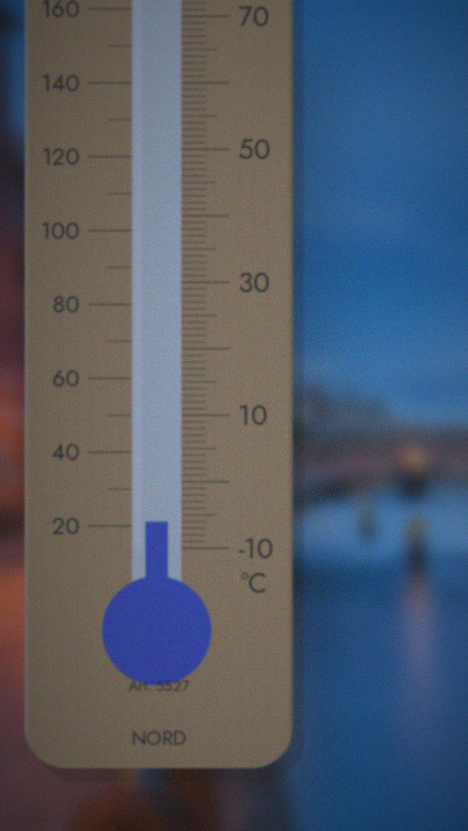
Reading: -6 °C
